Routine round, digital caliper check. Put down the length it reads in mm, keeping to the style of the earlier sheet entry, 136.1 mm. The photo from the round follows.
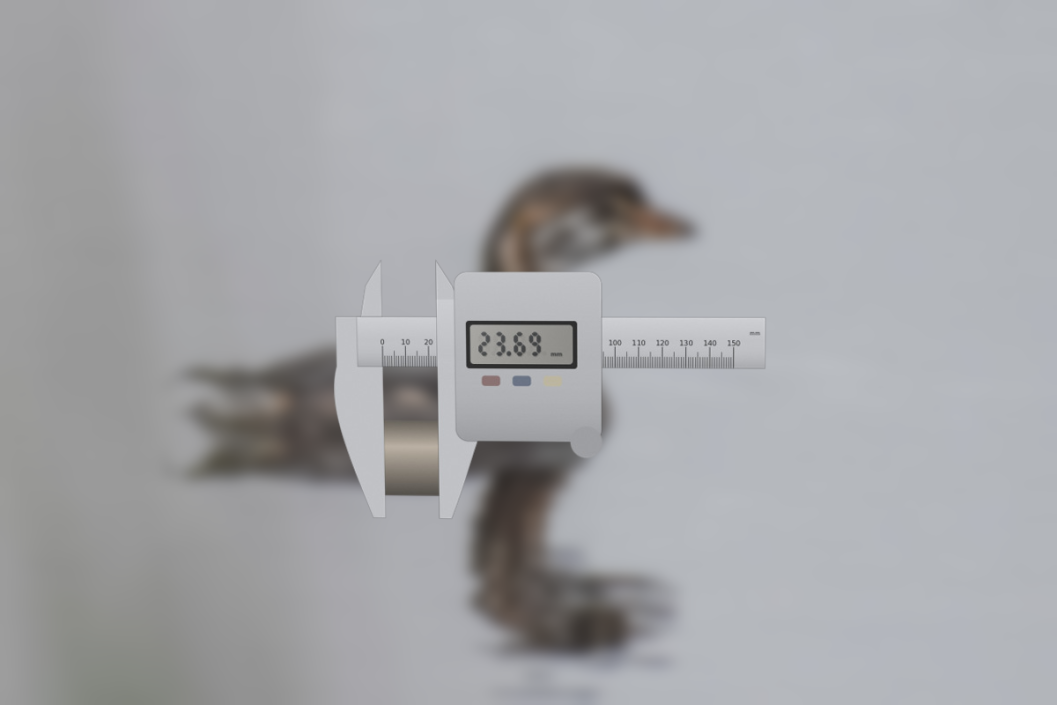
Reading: 23.69 mm
